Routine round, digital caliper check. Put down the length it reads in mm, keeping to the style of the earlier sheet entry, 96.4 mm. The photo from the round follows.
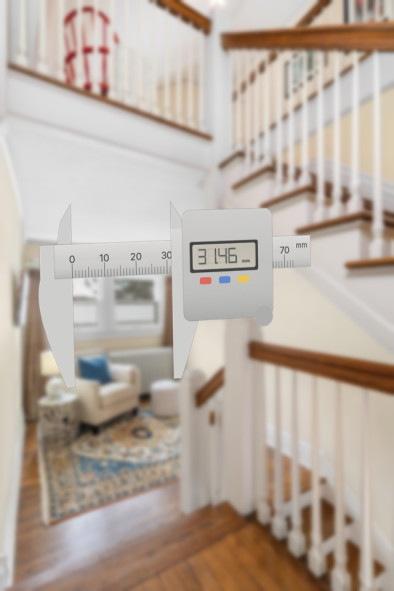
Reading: 31.46 mm
